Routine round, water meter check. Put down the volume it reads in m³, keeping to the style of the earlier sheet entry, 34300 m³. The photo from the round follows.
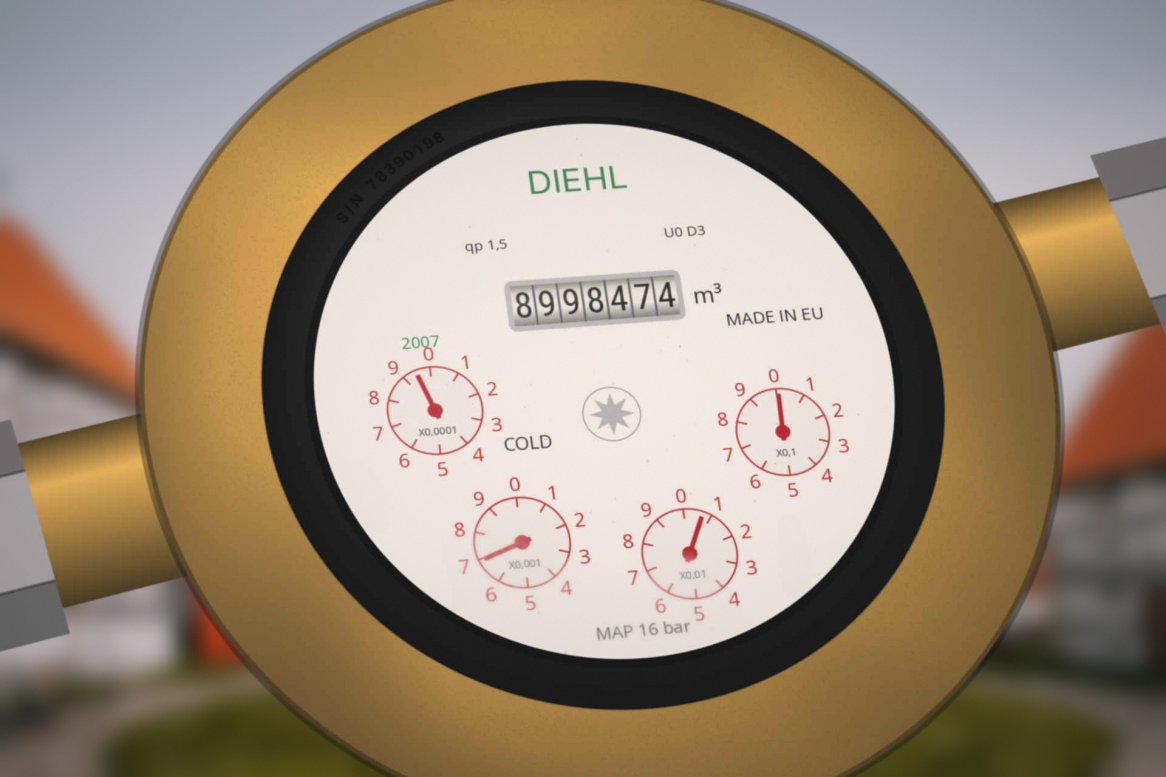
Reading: 8998474.0069 m³
